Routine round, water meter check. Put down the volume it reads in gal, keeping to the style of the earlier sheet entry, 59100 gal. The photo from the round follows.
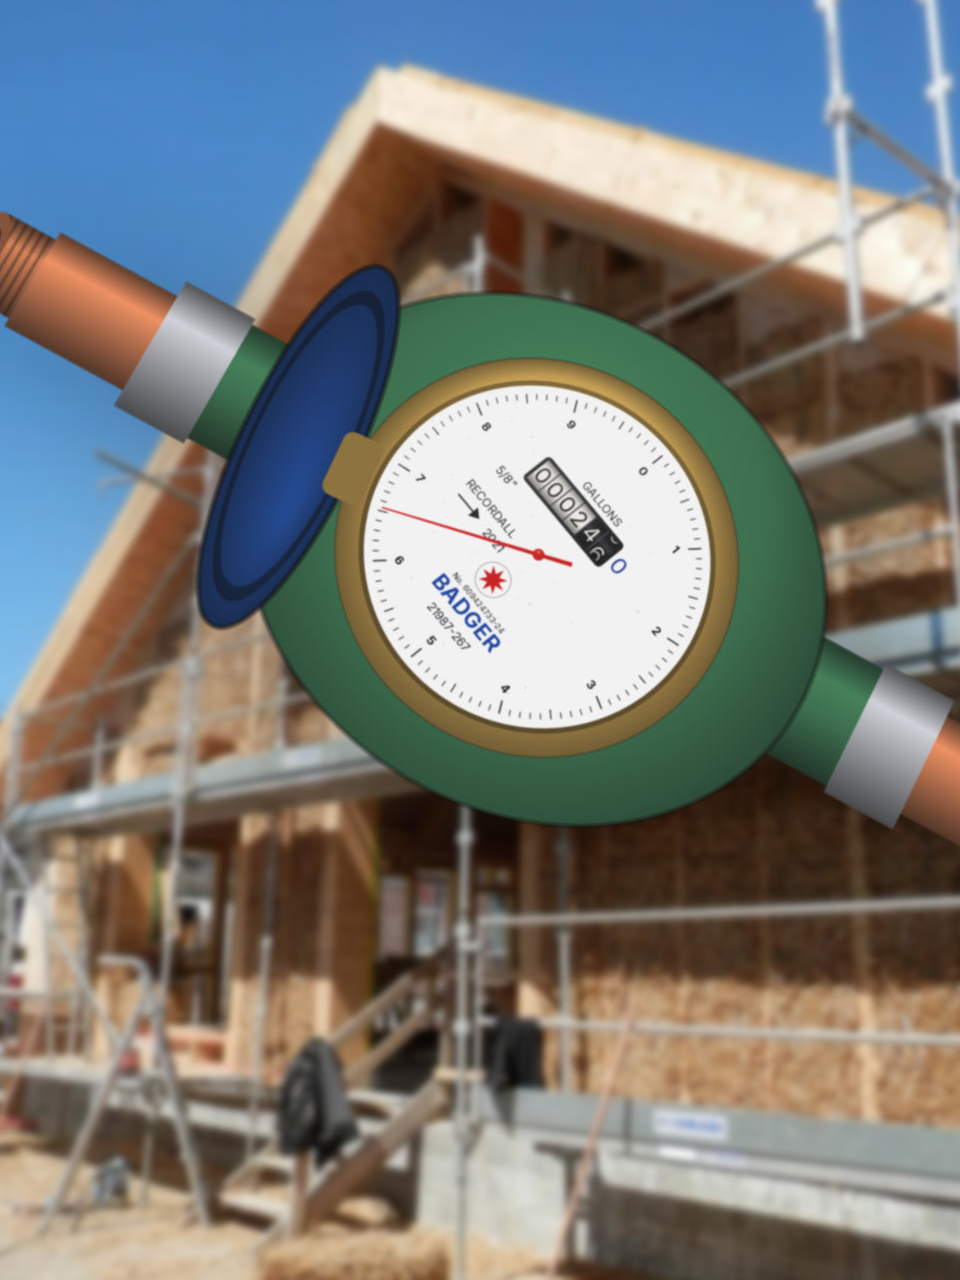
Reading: 2456.5 gal
